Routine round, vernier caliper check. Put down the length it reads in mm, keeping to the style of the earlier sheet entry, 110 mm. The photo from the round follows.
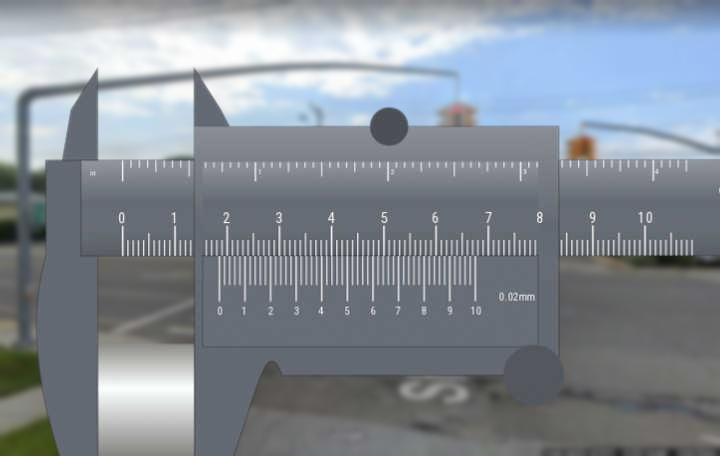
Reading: 18.5 mm
